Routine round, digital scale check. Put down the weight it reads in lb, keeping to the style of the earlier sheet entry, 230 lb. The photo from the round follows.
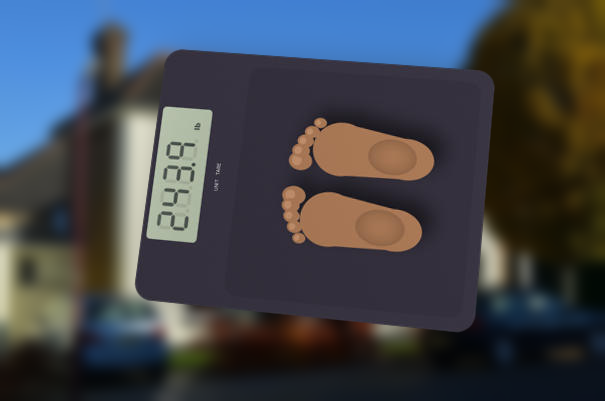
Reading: 243.9 lb
